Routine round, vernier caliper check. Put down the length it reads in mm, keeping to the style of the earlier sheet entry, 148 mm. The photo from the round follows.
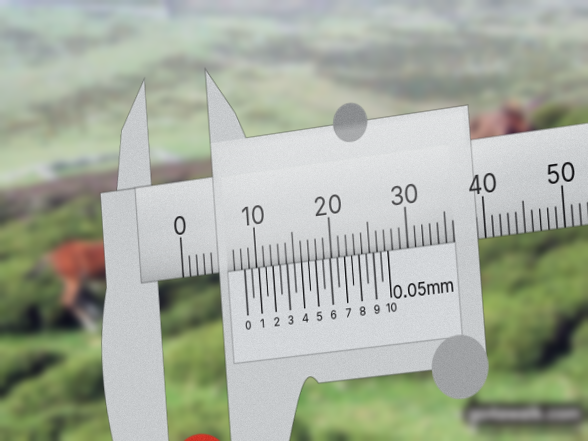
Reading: 8.4 mm
